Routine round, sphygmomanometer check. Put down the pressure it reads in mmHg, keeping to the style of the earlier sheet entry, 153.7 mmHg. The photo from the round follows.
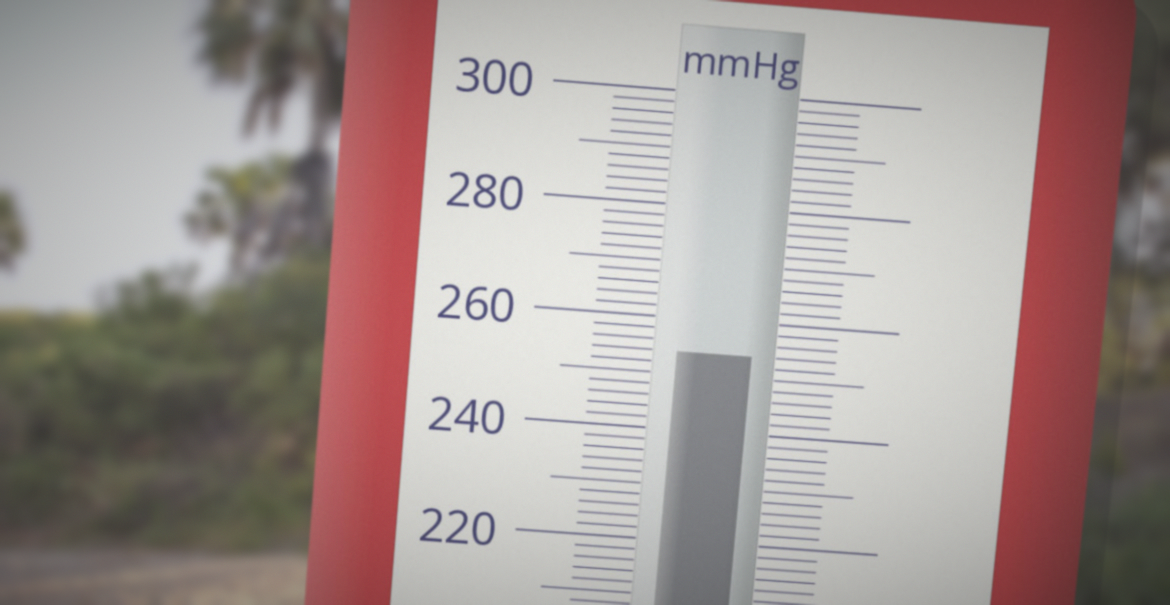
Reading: 254 mmHg
